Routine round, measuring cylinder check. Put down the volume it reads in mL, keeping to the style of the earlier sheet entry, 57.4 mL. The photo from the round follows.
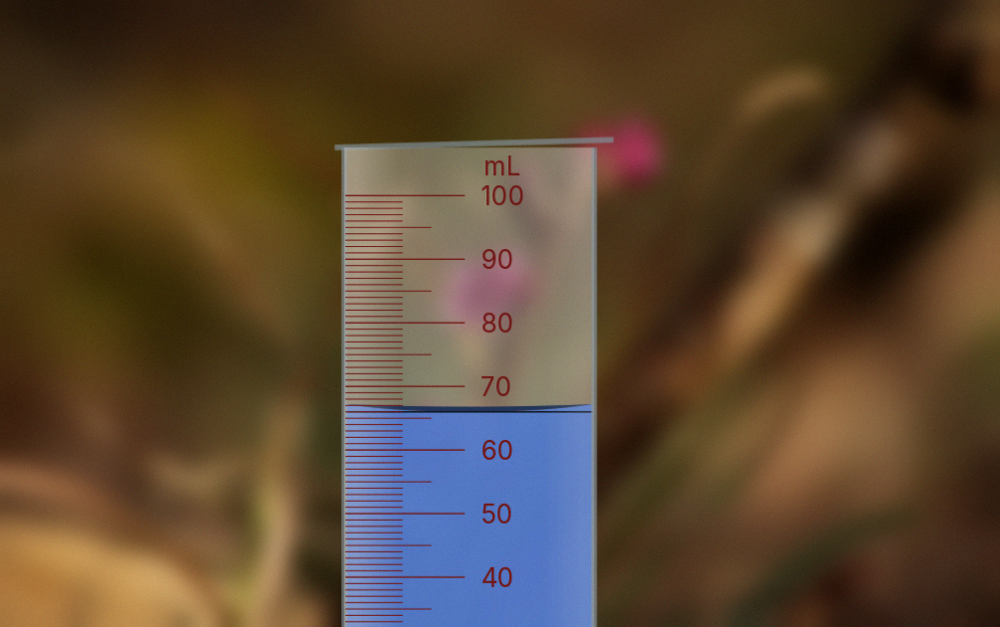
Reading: 66 mL
